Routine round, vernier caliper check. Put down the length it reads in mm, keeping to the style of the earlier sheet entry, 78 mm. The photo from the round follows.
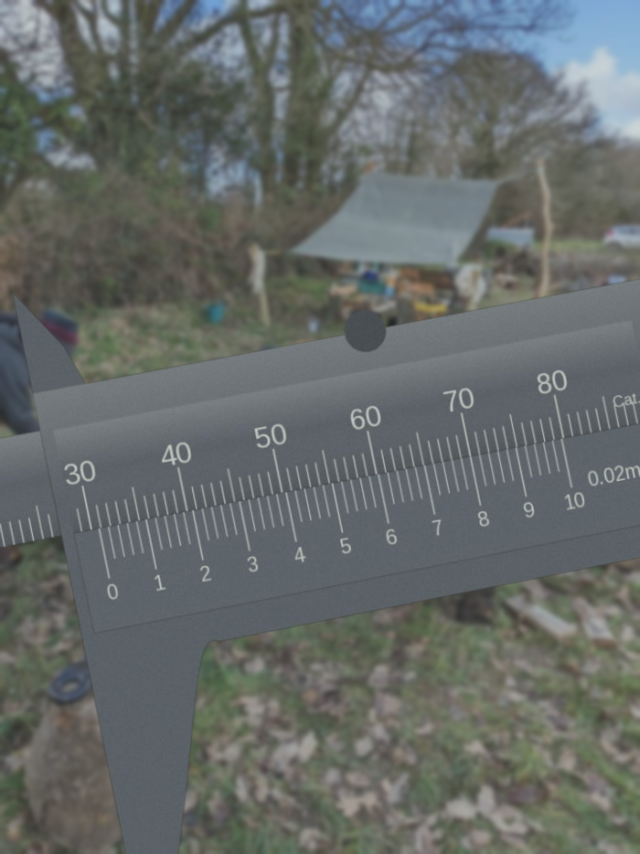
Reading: 30.8 mm
